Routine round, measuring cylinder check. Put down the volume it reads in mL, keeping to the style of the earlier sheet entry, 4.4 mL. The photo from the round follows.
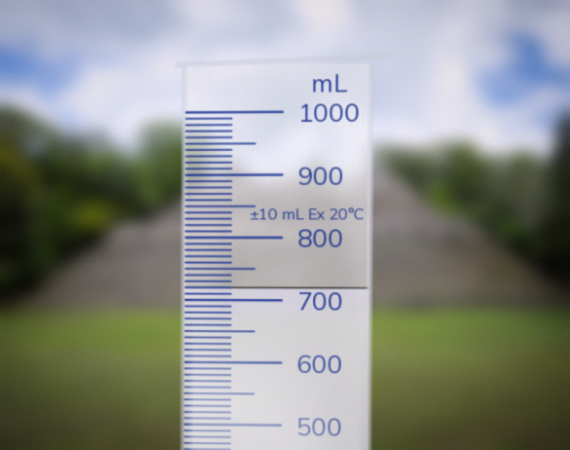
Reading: 720 mL
